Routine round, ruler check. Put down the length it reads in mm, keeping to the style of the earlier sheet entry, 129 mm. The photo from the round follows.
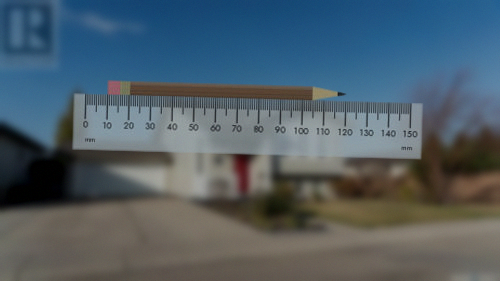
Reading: 110 mm
